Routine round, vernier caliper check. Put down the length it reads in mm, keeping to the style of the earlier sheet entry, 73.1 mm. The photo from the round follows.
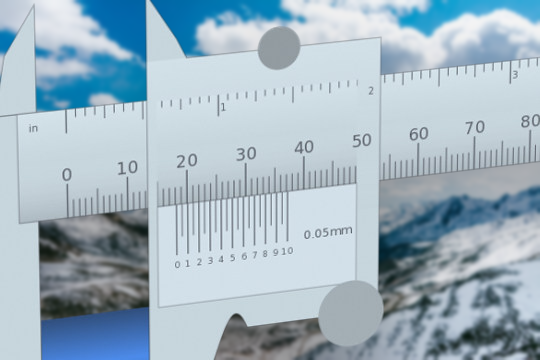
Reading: 18.2 mm
